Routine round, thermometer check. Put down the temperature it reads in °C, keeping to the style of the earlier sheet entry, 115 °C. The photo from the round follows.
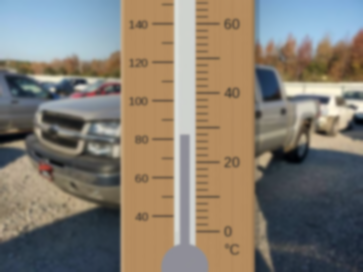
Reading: 28 °C
